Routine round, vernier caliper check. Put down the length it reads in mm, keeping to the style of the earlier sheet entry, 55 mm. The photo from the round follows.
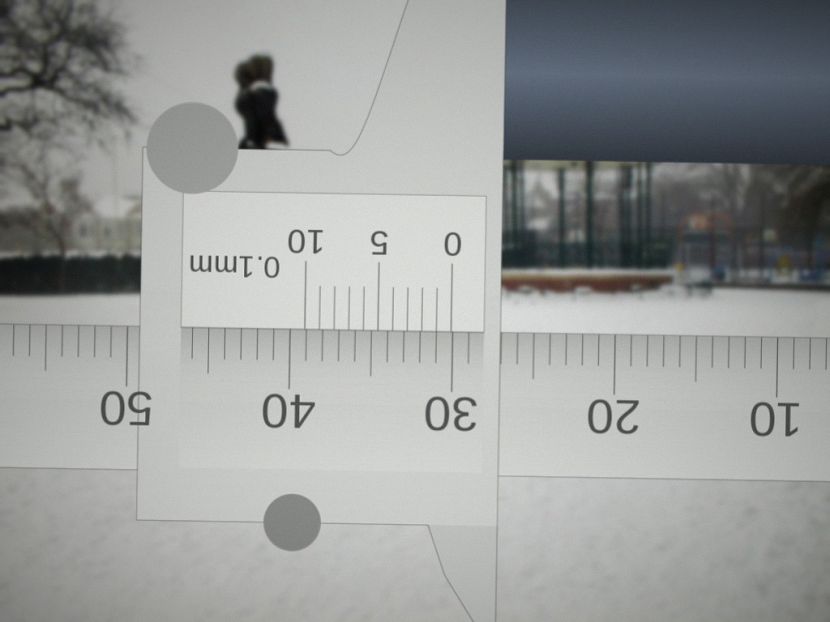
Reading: 30.1 mm
